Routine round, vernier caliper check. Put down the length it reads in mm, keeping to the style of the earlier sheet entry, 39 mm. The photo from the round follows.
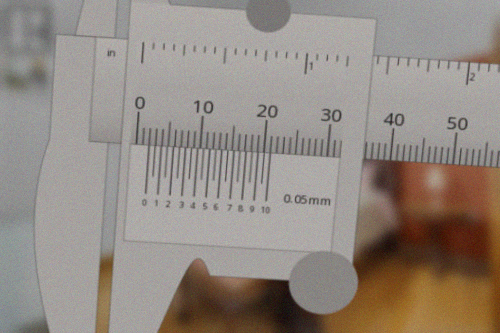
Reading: 2.0 mm
